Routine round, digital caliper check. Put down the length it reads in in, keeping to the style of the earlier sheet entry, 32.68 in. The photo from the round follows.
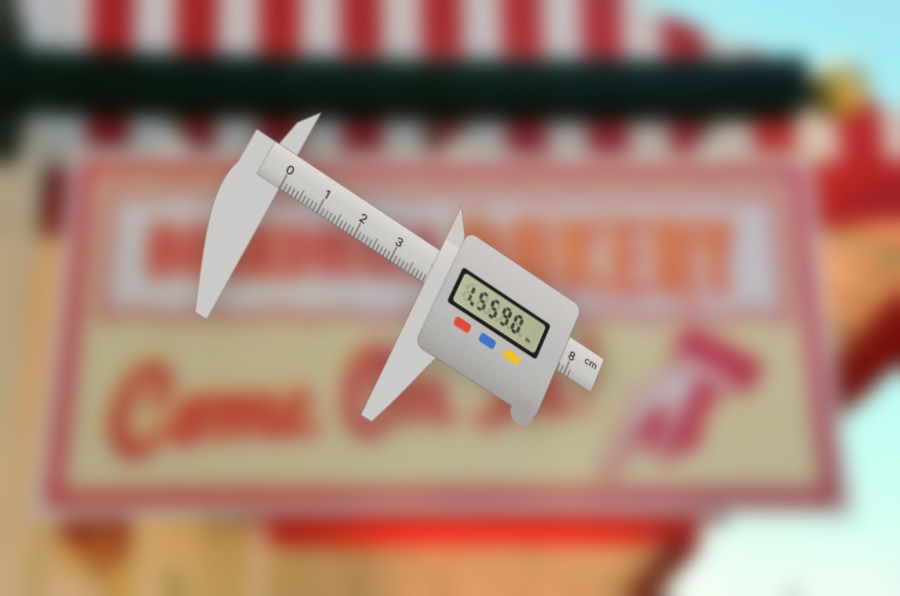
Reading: 1.5590 in
